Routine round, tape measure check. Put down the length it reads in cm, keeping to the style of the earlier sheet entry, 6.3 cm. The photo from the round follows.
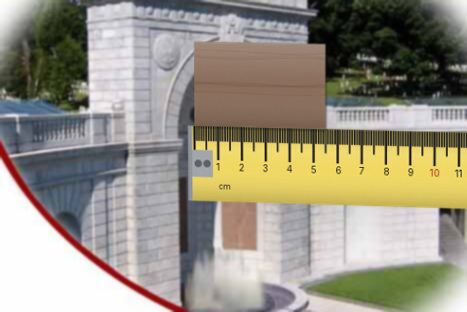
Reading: 5.5 cm
